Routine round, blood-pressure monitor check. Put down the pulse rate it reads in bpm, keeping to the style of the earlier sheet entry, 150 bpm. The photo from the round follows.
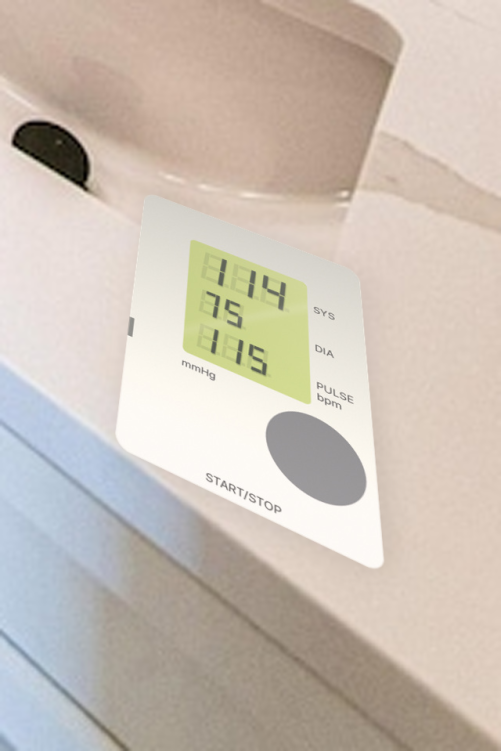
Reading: 115 bpm
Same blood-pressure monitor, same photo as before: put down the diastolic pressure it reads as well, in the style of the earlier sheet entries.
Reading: 75 mmHg
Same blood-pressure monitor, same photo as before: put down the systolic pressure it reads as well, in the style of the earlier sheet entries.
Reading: 114 mmHg
